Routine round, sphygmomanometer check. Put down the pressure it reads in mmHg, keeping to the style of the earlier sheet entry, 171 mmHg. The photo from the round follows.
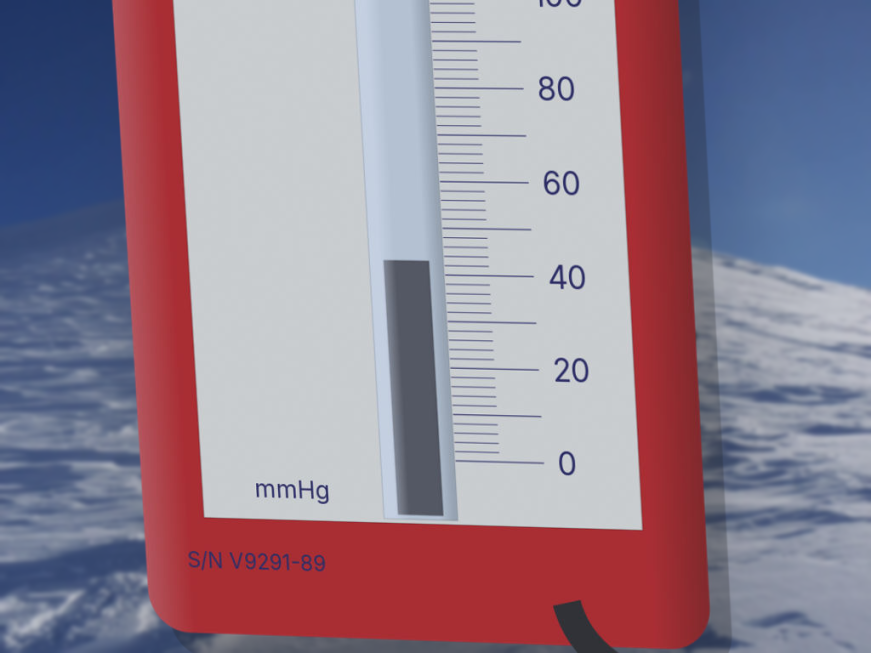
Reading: 43 mmHg
